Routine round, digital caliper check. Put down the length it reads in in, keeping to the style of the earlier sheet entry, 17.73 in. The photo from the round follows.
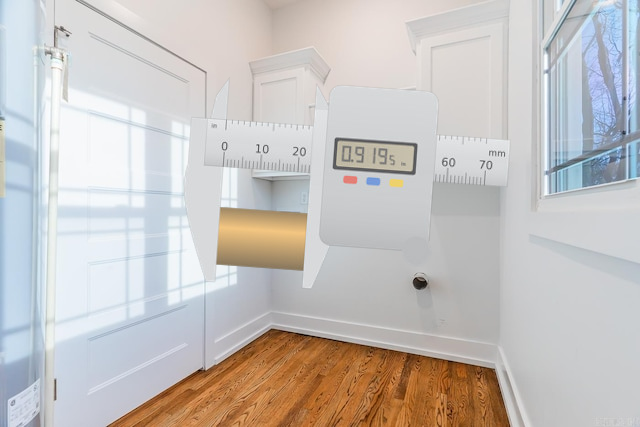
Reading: 0.9195 in
